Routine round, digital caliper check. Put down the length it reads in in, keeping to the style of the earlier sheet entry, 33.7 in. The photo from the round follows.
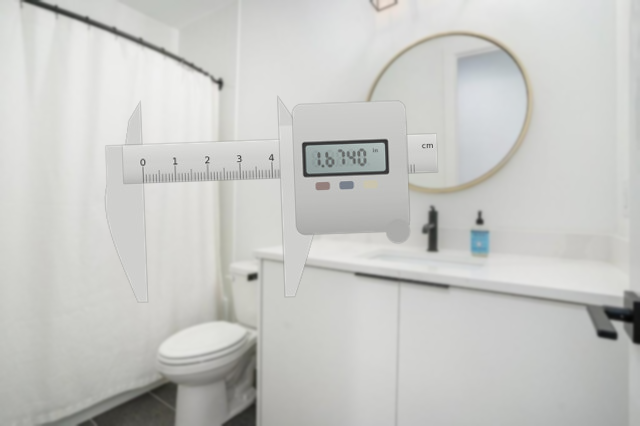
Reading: 1.6740 in
